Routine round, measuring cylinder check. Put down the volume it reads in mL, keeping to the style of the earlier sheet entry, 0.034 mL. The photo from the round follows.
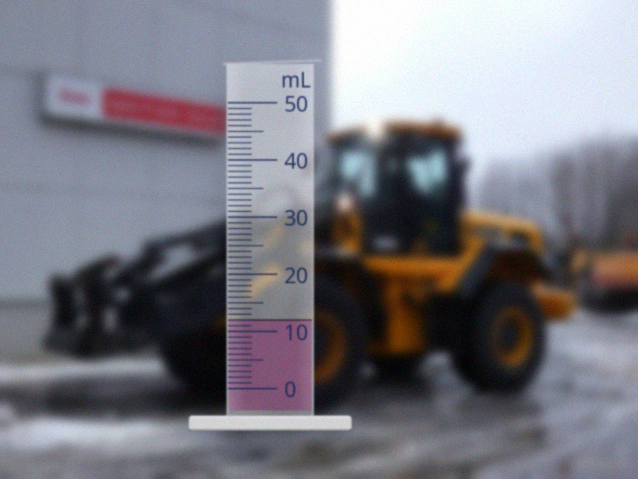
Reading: 12 mL
